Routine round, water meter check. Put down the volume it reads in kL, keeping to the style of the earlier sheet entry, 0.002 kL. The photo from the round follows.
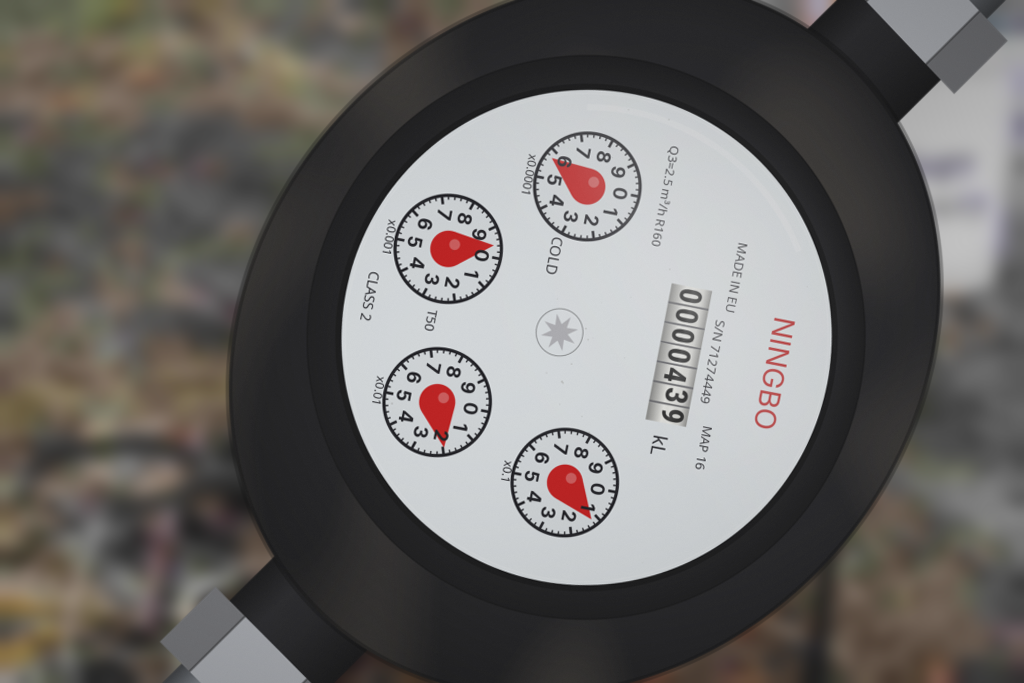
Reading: 439.1195 kL
